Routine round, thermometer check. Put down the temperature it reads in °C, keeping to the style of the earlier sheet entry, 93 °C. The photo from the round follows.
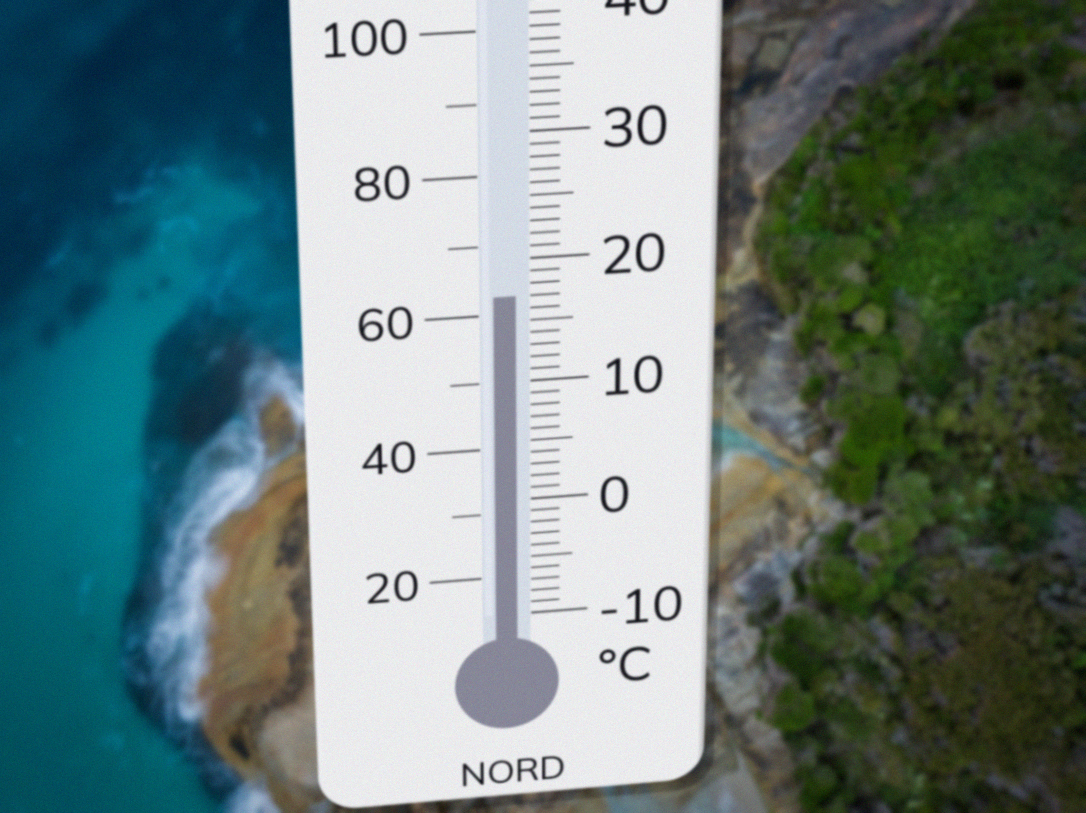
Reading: 17 °C
